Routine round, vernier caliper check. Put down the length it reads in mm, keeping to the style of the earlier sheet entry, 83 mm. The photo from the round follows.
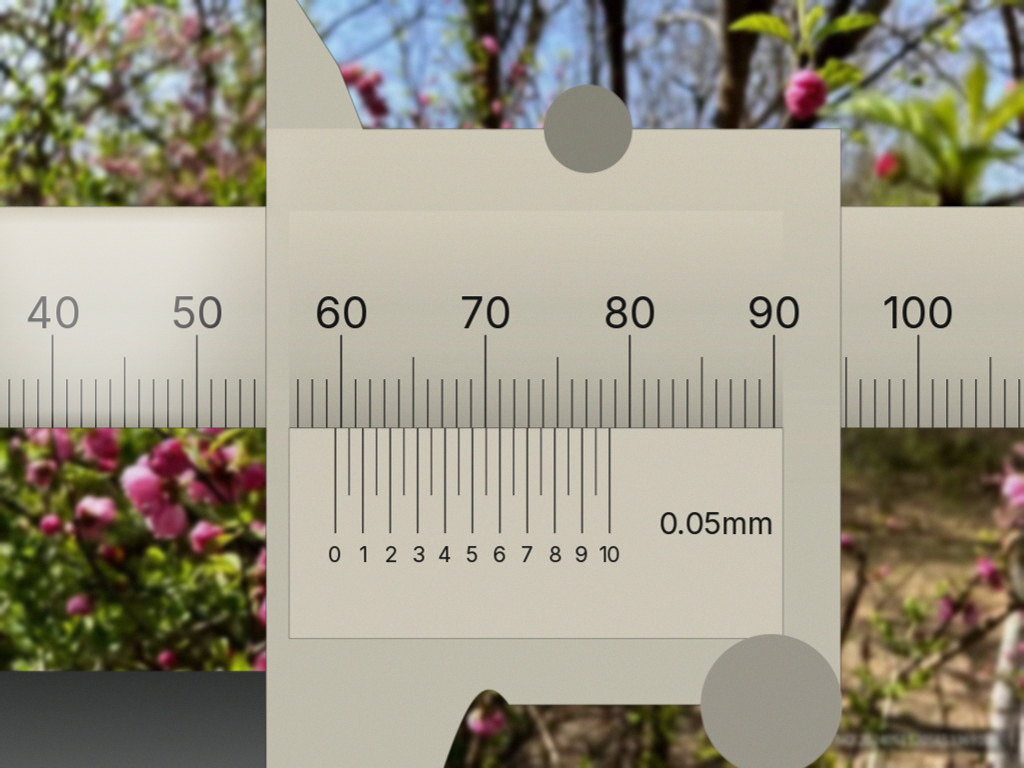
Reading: 59.6 mm
